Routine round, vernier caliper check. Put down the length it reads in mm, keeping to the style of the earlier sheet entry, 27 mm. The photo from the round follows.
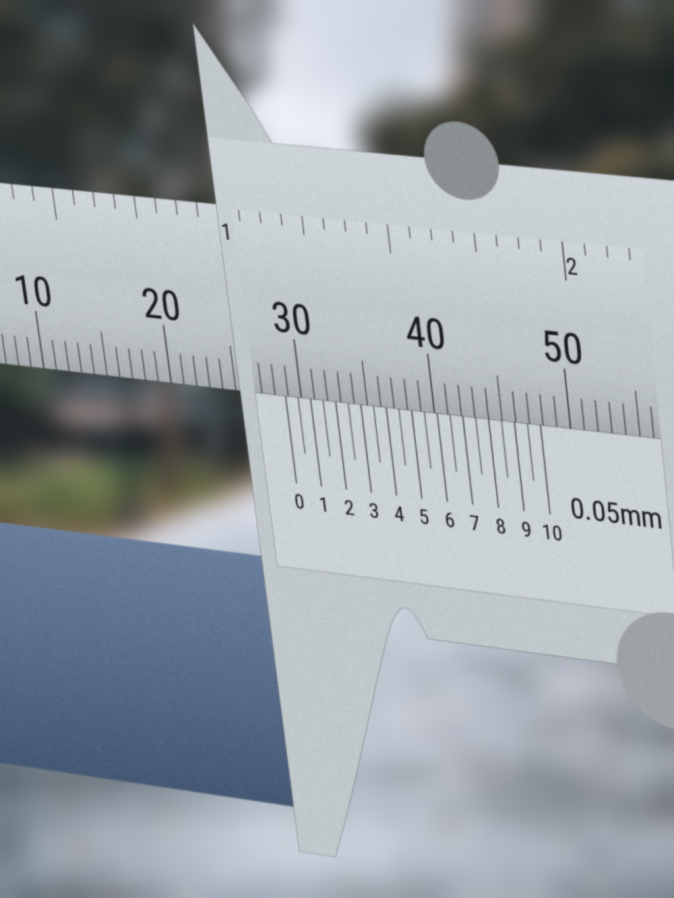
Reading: 28.8 mm
